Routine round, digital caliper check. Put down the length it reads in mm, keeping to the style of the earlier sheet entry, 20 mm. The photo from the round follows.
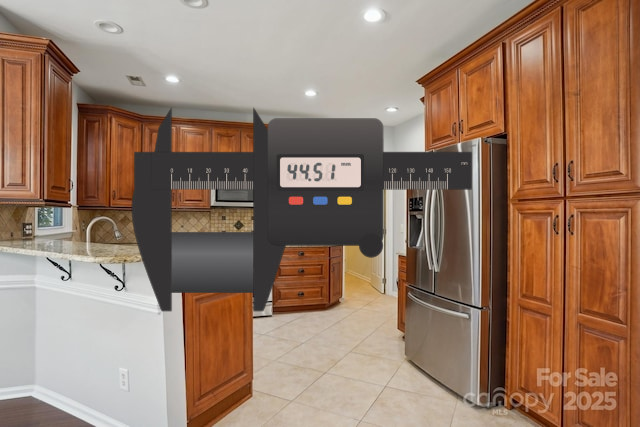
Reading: 44.51 mm
